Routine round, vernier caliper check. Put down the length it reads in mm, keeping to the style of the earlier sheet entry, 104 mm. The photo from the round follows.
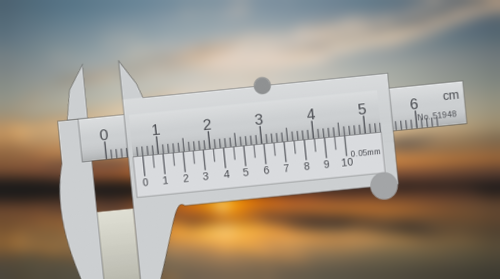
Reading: 7.0 mm
